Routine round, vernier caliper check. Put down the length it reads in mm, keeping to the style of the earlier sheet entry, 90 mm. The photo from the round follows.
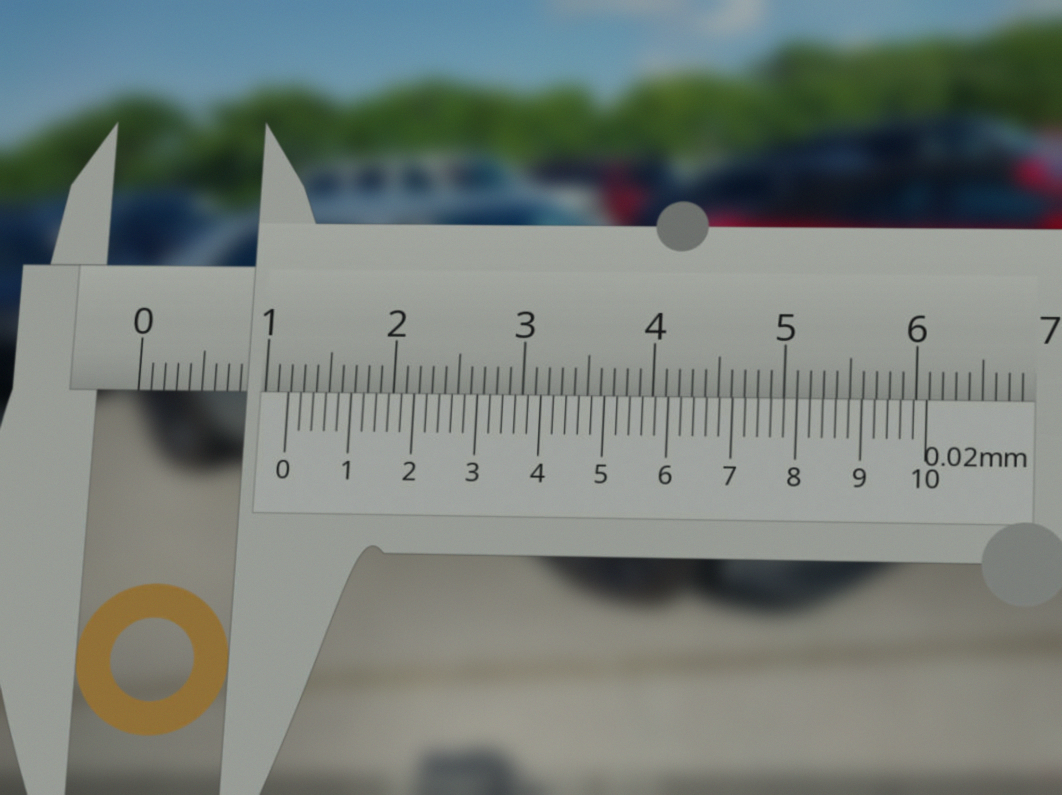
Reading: 11.8 mm
